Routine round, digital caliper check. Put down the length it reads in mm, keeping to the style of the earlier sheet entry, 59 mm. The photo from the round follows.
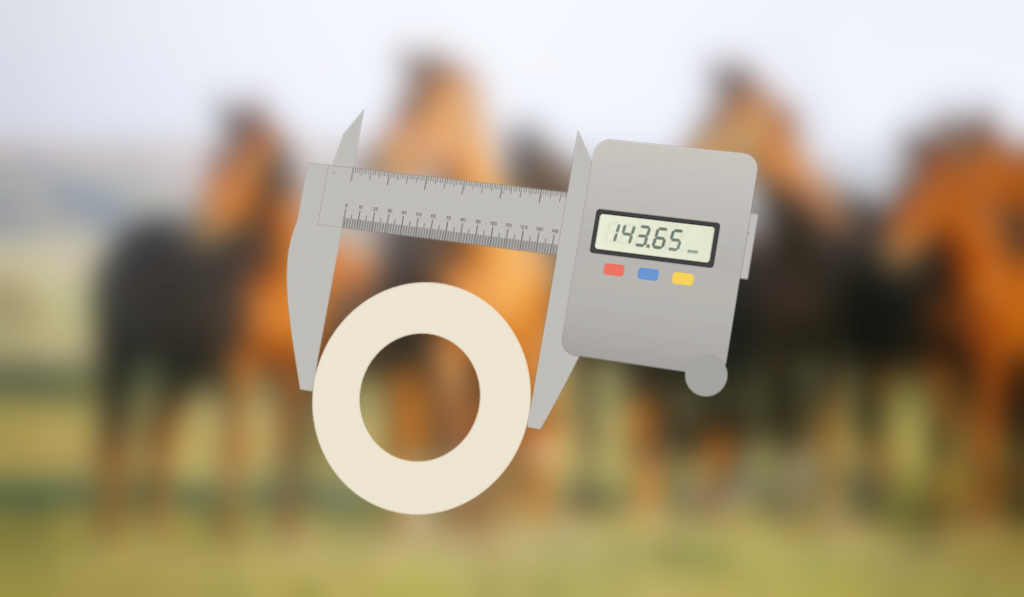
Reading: 143.65 mm
